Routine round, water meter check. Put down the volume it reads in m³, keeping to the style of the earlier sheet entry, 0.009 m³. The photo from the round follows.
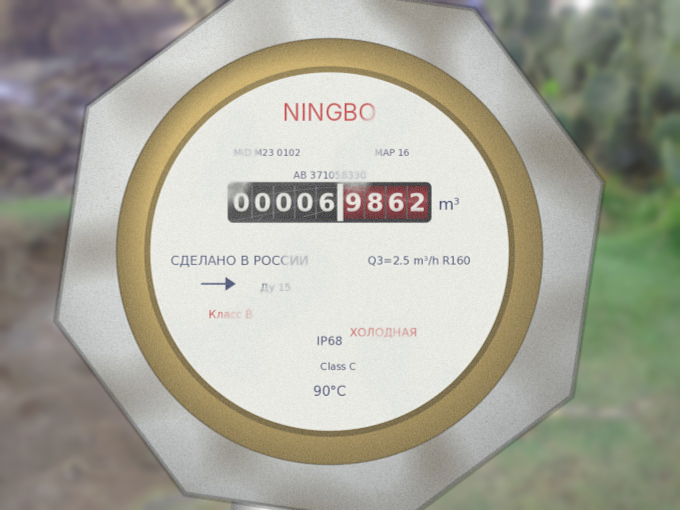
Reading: 6.9862 m³
